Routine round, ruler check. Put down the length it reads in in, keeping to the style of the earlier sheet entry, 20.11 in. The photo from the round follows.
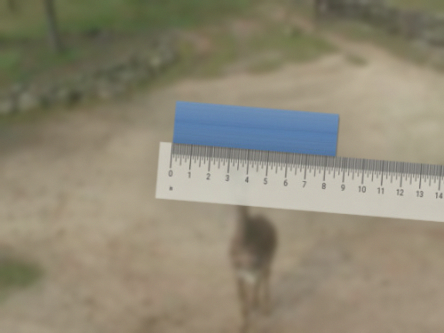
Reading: 8.5 in
